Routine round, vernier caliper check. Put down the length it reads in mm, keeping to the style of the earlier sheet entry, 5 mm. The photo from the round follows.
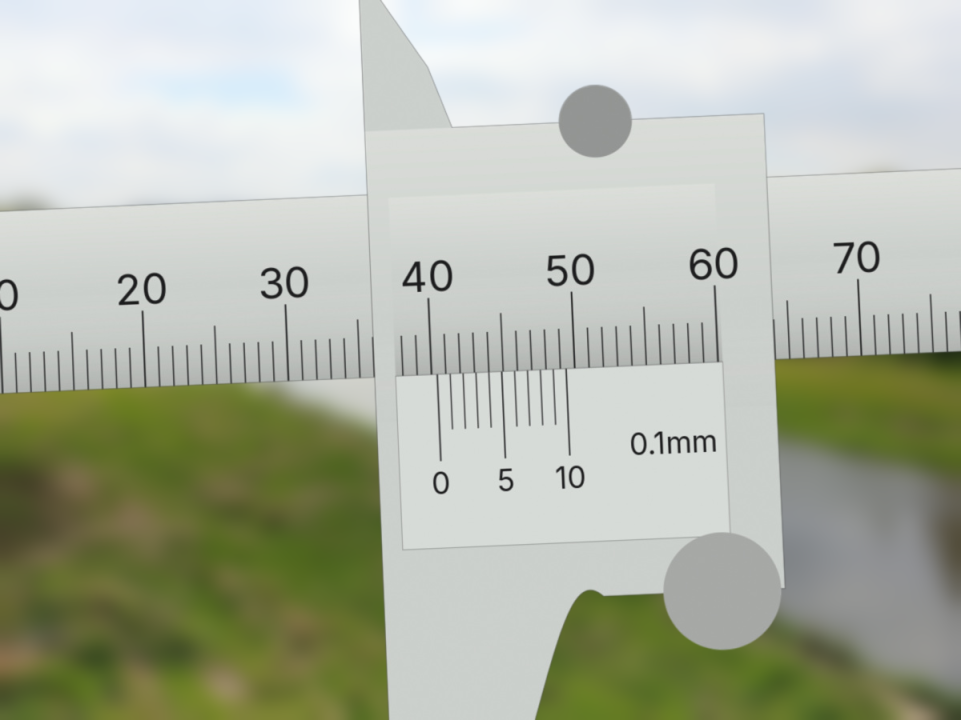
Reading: 40.4 mm
